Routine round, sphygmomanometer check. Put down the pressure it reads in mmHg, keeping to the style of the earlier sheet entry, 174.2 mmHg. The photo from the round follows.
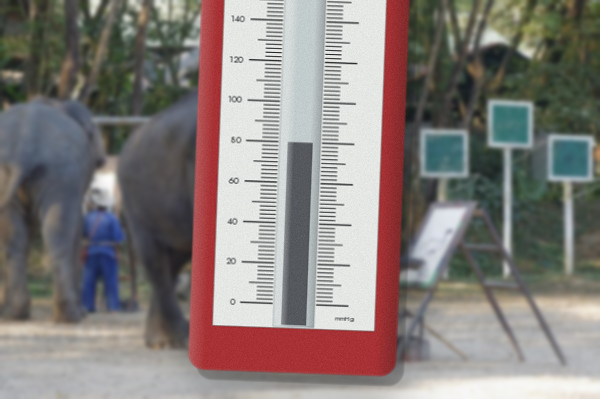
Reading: 80 mmHg
